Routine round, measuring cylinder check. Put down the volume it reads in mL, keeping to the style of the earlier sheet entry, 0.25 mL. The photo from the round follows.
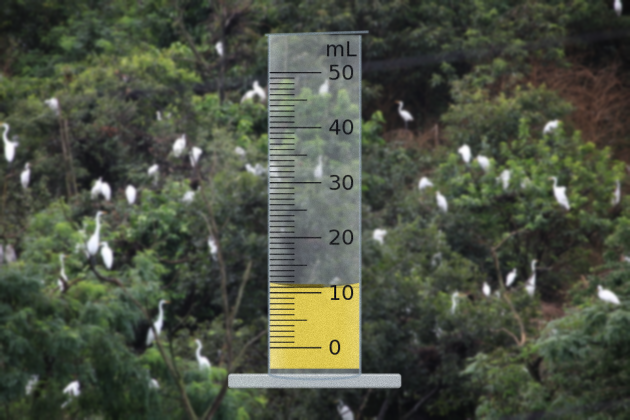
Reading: 11 mL
